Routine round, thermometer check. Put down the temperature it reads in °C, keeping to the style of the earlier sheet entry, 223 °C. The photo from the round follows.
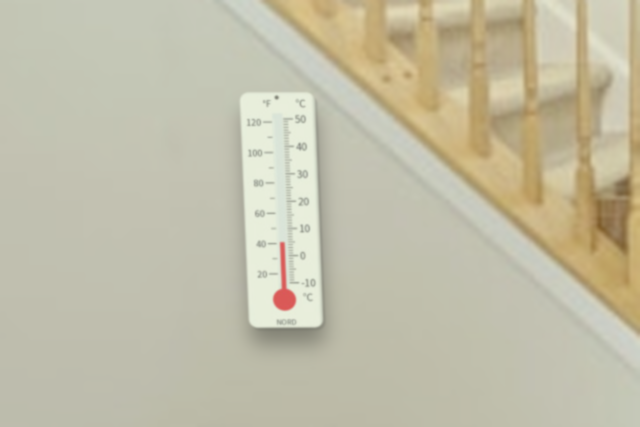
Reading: 5 °C
